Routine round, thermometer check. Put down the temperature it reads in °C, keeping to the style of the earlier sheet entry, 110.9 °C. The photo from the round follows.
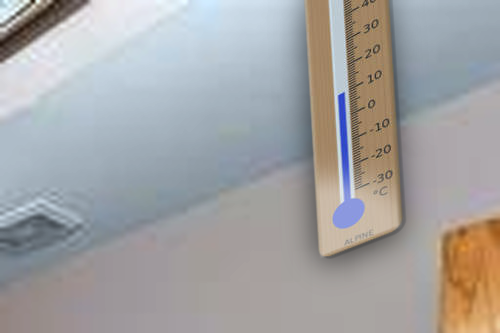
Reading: 10 °C
